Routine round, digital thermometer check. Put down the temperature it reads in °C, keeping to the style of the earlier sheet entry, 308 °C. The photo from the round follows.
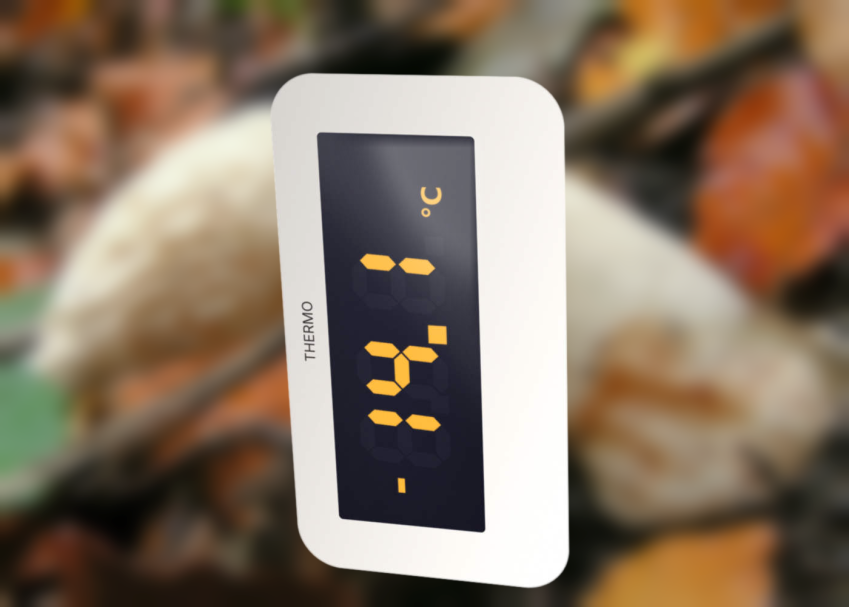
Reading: -14.1 °C
